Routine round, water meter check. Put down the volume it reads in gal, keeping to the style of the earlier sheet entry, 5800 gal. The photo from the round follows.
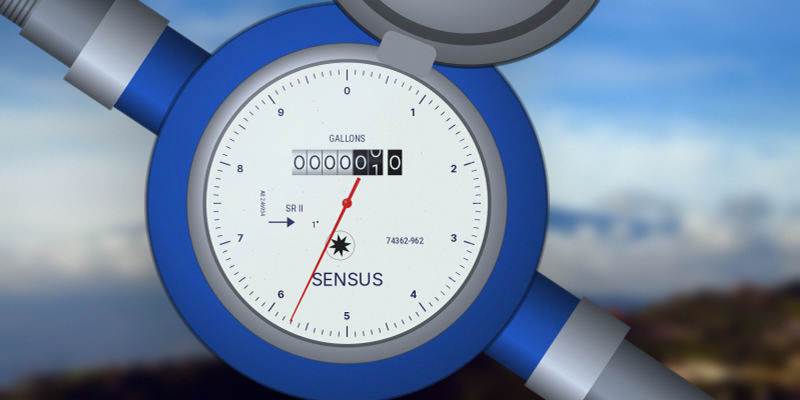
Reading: 5.7 gal
